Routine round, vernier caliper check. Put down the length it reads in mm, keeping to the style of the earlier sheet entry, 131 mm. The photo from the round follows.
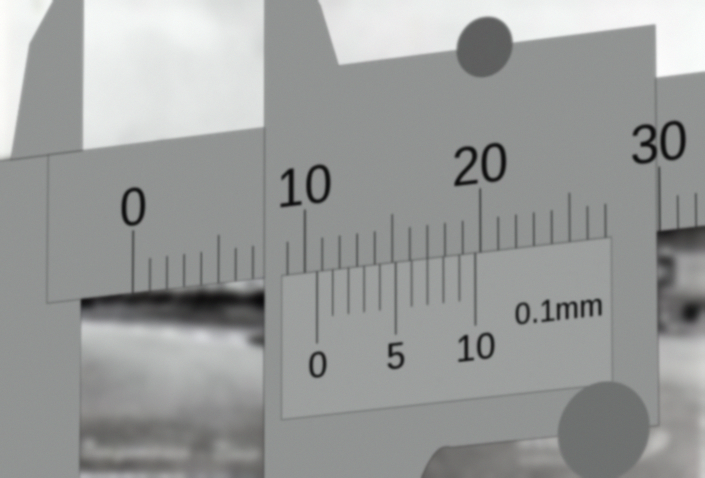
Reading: 10.7 mm
